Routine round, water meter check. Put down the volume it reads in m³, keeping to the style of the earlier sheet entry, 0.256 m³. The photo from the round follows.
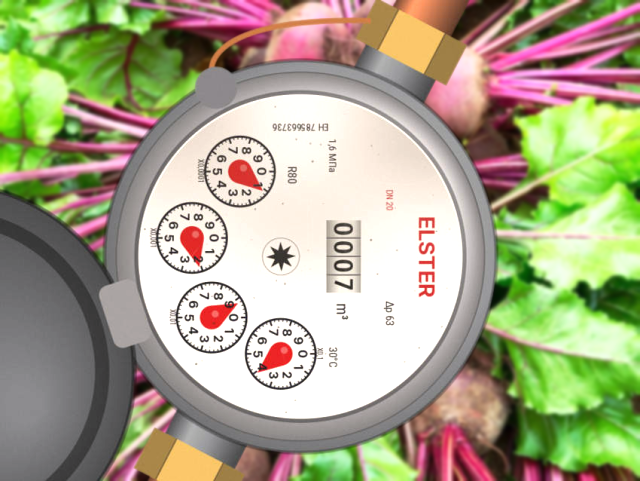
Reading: 7.3921 m³
